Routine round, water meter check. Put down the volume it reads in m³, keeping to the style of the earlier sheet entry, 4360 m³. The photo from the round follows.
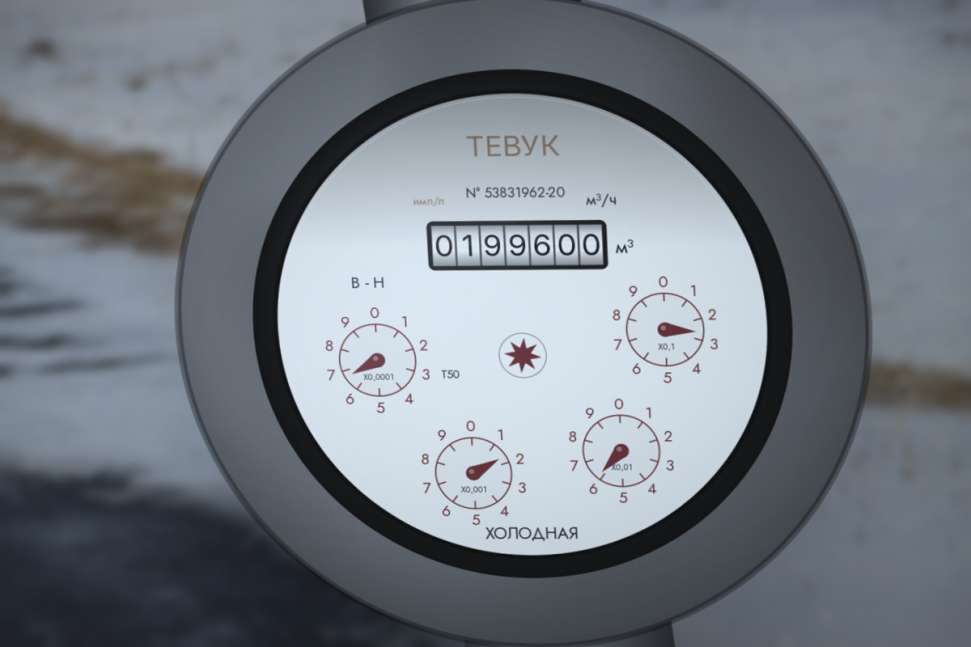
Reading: 199600.2616 m³
